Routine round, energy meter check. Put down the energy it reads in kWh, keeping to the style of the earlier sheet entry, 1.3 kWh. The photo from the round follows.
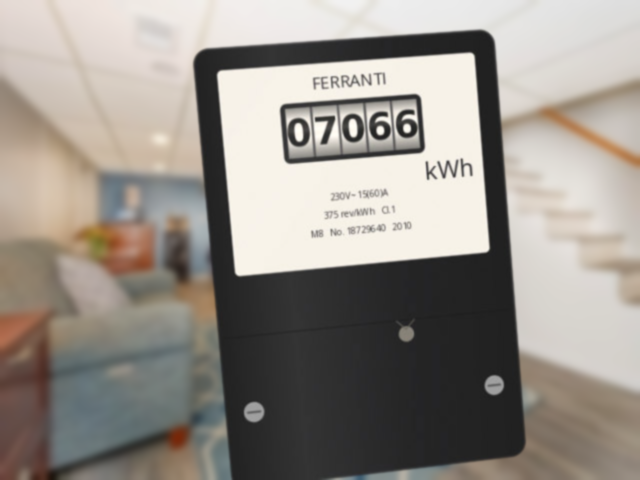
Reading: 7066 kWh
